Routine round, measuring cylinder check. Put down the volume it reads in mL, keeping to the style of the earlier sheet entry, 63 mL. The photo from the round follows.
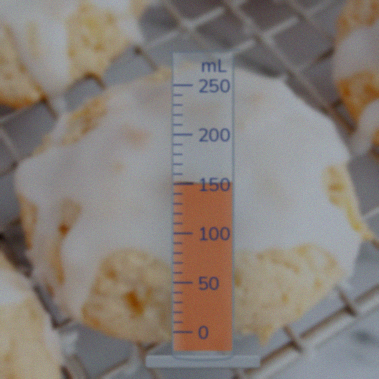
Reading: 150 mL
